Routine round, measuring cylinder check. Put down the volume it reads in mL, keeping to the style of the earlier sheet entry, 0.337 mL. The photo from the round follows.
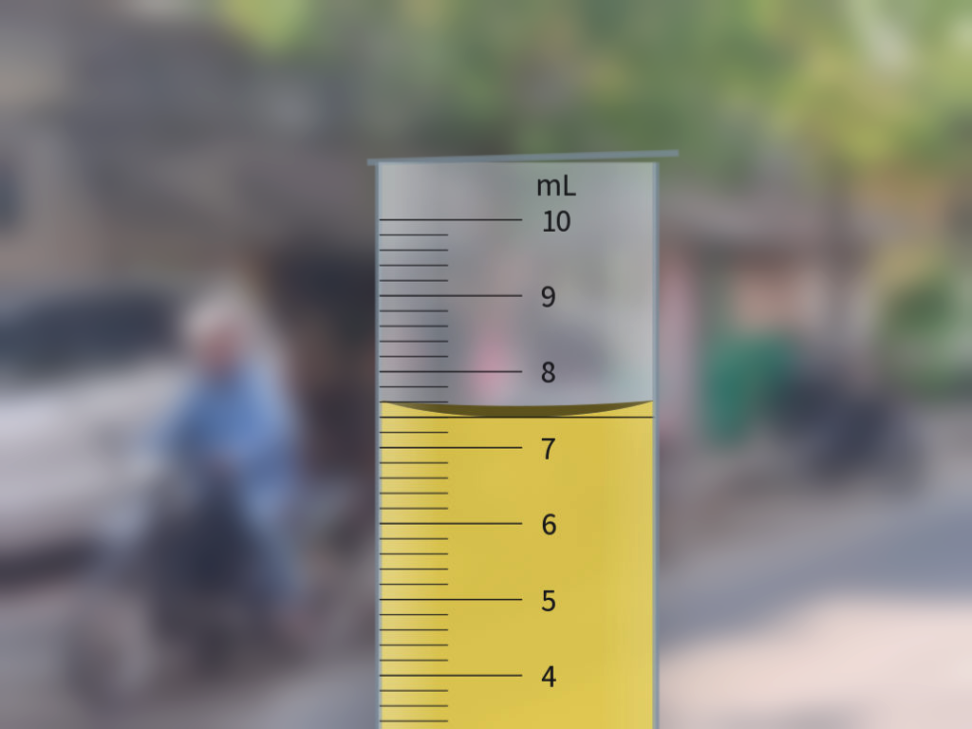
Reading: 7.4 mL
